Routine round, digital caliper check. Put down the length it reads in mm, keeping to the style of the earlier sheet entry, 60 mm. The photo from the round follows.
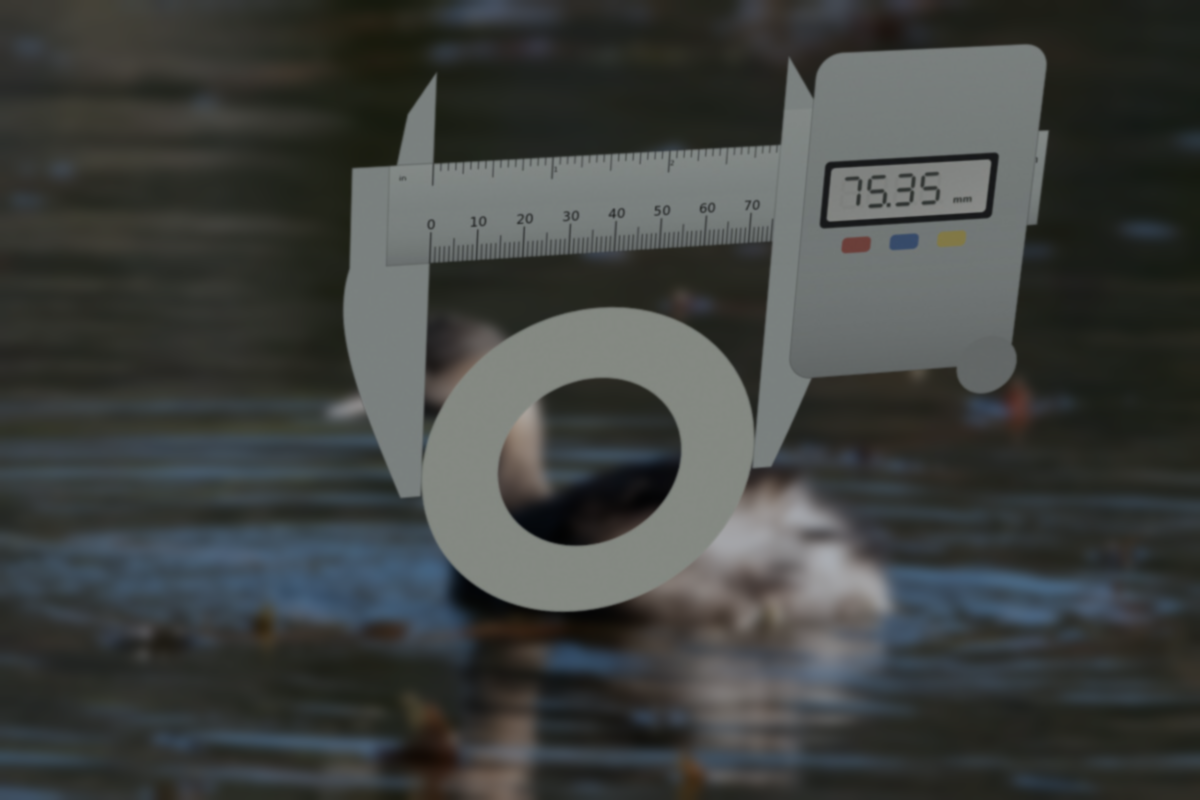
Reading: 75.35 mm
